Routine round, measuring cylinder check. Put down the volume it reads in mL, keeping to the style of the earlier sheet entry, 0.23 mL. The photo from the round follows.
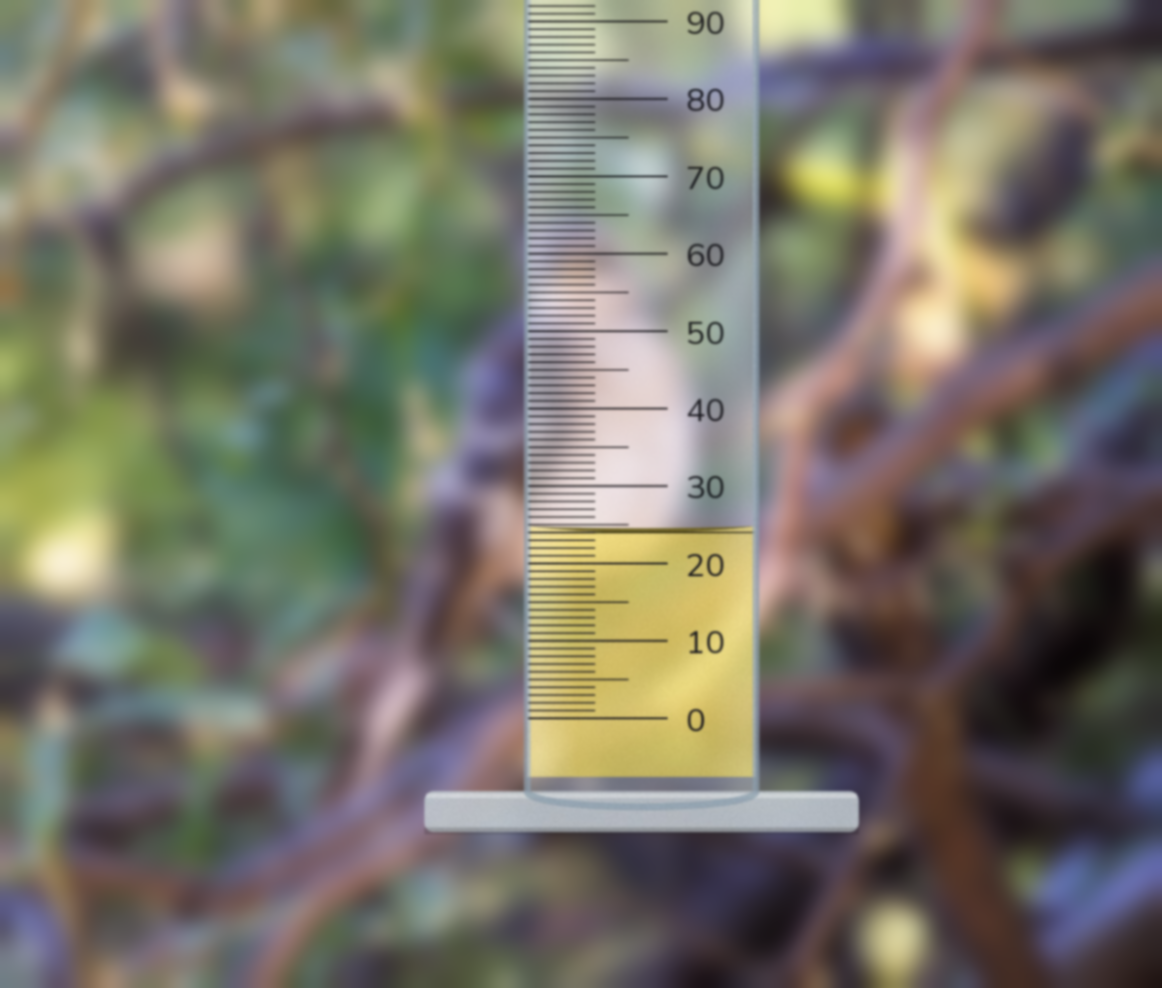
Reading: 24 mL
